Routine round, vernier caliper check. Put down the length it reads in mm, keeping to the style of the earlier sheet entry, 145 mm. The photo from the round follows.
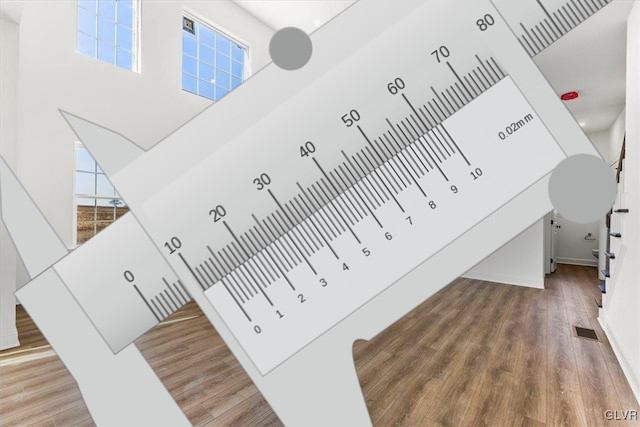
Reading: 13.5 mm
